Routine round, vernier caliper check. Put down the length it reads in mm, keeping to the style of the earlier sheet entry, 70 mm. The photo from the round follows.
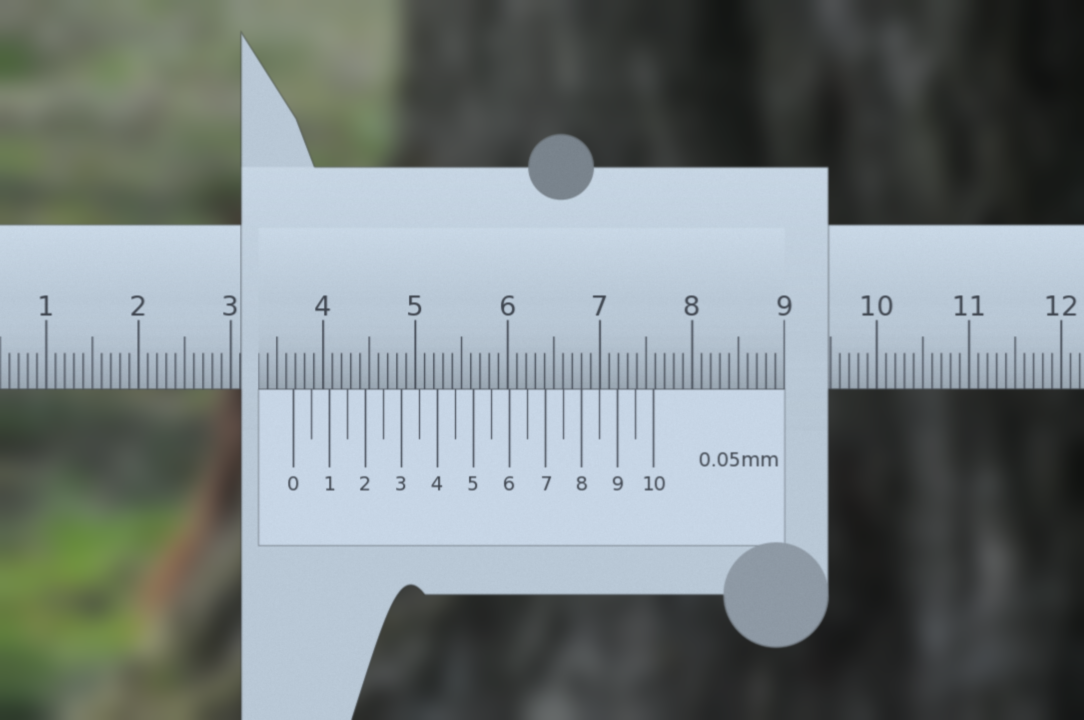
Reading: 36.8 mm
